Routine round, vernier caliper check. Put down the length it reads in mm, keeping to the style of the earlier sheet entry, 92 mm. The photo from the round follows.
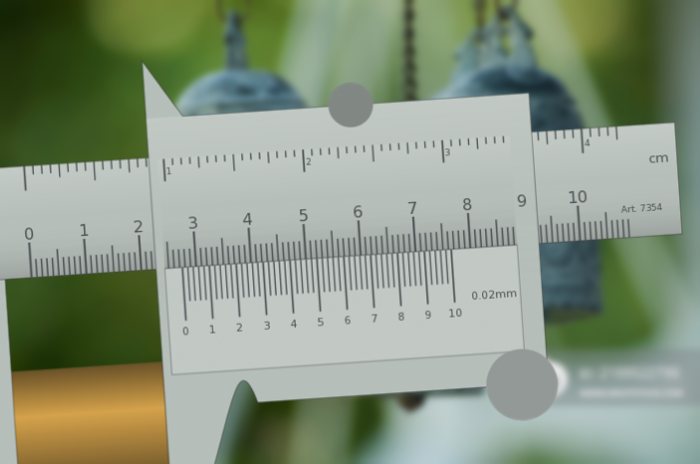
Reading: 27.5 mm
